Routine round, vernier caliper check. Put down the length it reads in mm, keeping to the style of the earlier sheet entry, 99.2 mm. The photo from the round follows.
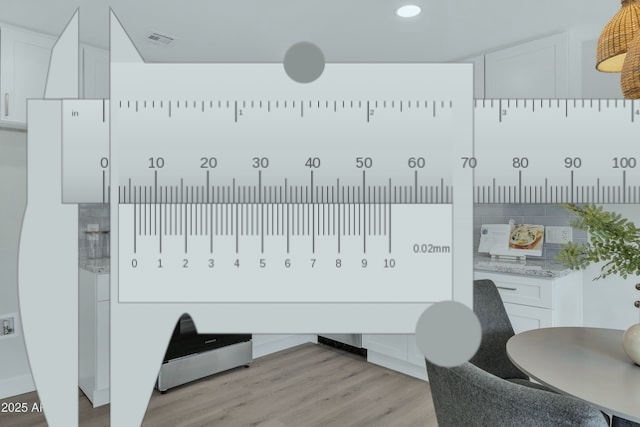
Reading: 6.0 mm
